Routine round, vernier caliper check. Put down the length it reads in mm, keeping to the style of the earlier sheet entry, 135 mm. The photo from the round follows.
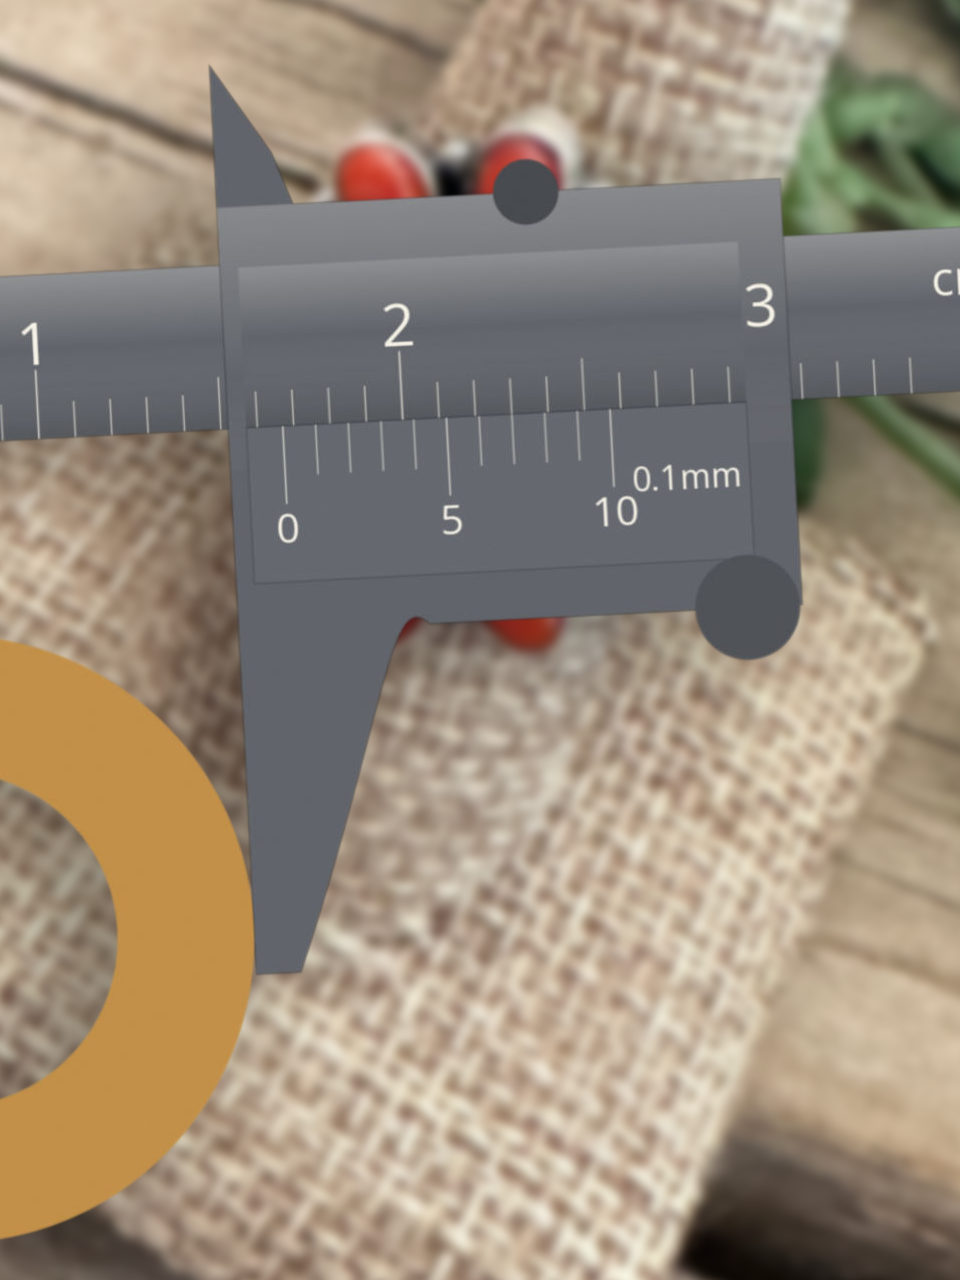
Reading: 16.7 mm
